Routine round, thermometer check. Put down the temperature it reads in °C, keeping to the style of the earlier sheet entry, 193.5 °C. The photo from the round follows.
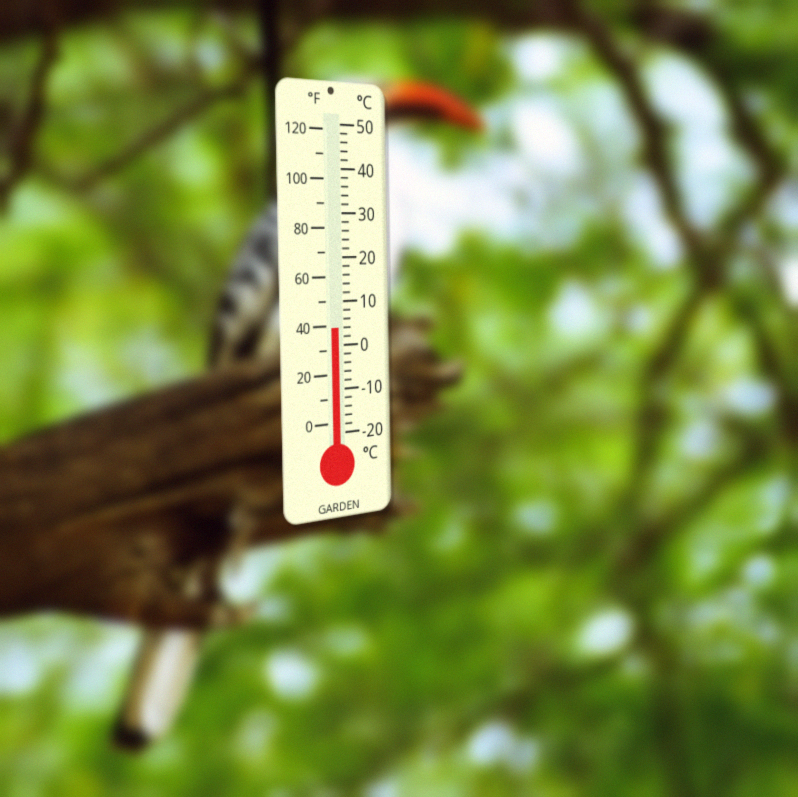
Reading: 4 °C
